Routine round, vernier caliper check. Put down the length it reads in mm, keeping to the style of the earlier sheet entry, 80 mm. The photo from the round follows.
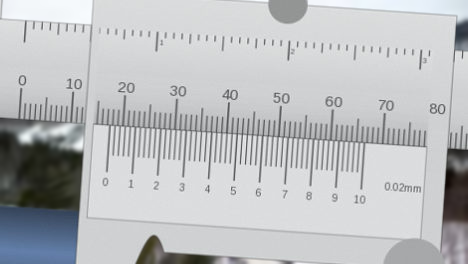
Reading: 17.5 mm
